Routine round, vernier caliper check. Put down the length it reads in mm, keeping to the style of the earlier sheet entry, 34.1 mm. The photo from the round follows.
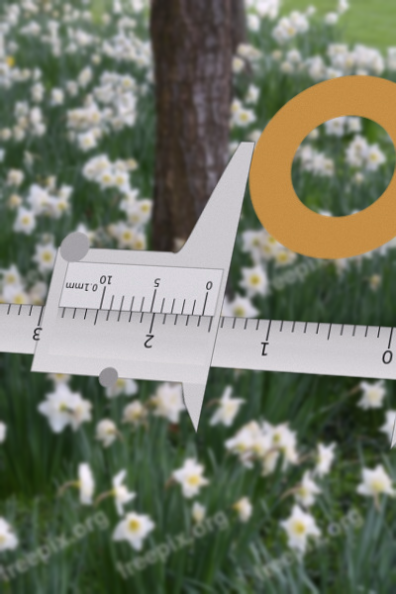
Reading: 15.8 mm
